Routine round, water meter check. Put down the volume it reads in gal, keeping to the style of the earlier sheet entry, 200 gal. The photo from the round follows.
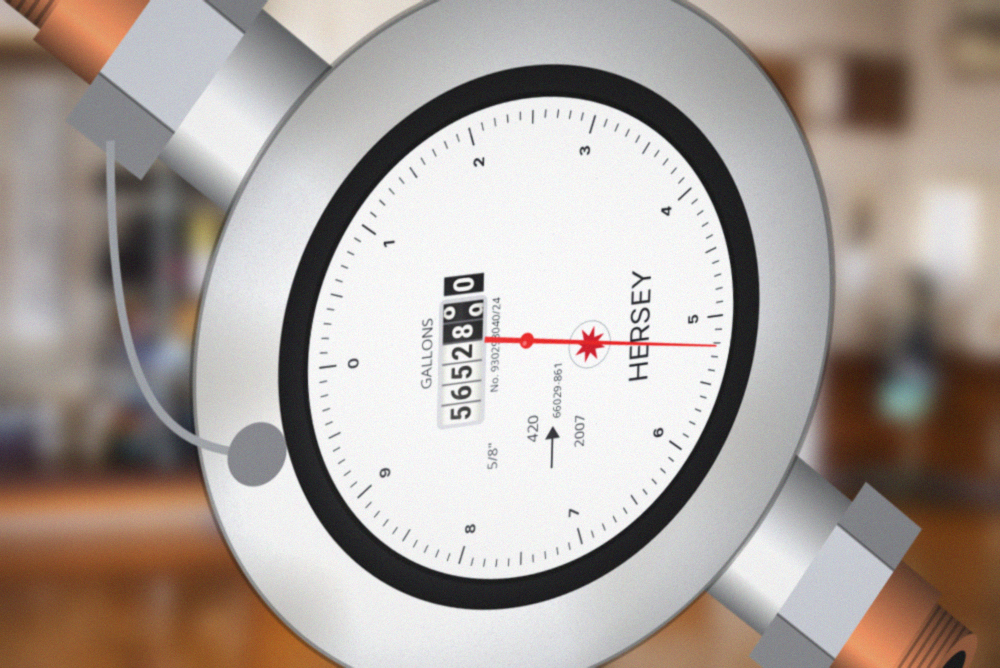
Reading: 5652885.2 gal
